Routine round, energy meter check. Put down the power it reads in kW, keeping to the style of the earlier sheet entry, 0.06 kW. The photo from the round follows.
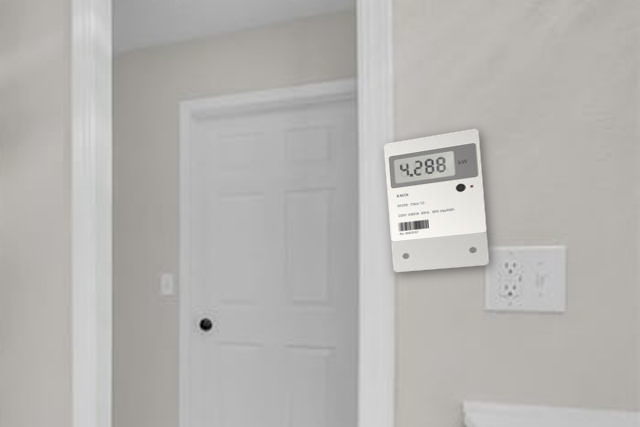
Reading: 4.288 kW
